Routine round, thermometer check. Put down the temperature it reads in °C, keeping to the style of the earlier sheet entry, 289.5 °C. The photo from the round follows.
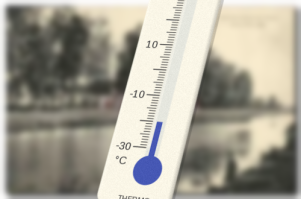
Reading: -20 °C
